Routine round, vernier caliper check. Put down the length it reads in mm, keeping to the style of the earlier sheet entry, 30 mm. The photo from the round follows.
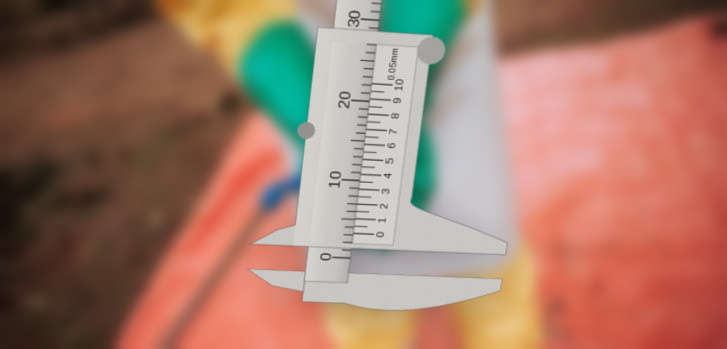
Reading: 3.2 mm
